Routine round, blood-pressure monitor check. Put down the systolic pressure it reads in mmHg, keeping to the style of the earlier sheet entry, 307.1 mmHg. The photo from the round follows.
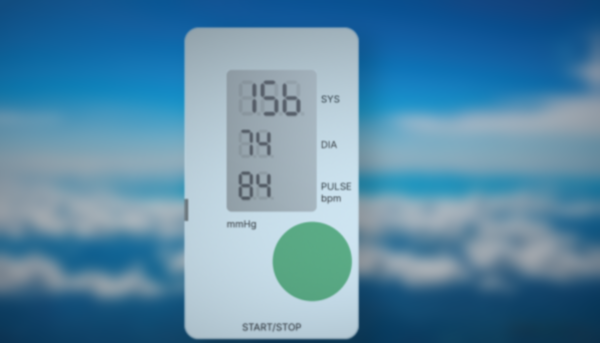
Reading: 156 mmHg
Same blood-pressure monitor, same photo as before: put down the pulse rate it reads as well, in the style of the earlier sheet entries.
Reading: 84 bpm
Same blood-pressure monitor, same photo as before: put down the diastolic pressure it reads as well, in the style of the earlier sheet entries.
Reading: 74 mmHg
